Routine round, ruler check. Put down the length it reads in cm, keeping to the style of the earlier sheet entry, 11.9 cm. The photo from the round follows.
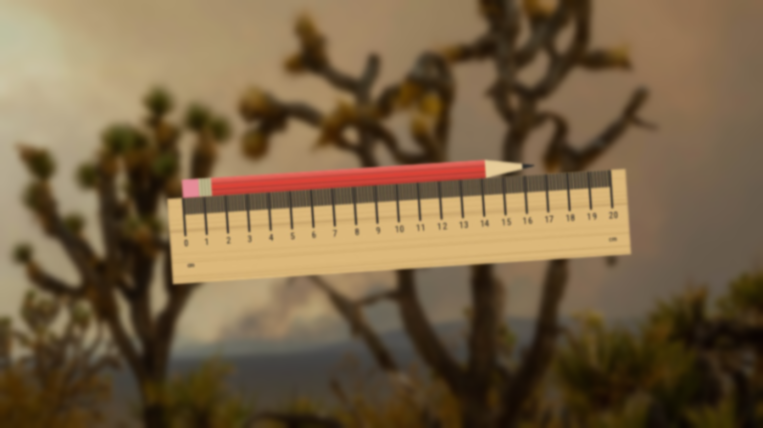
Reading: 16.5 cm
